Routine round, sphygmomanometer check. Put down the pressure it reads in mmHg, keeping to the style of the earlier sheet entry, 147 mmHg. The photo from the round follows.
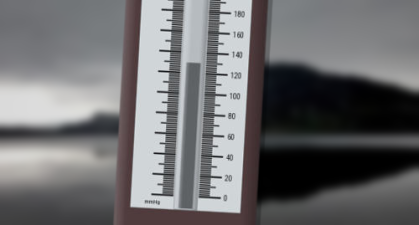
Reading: 130 mmHg
